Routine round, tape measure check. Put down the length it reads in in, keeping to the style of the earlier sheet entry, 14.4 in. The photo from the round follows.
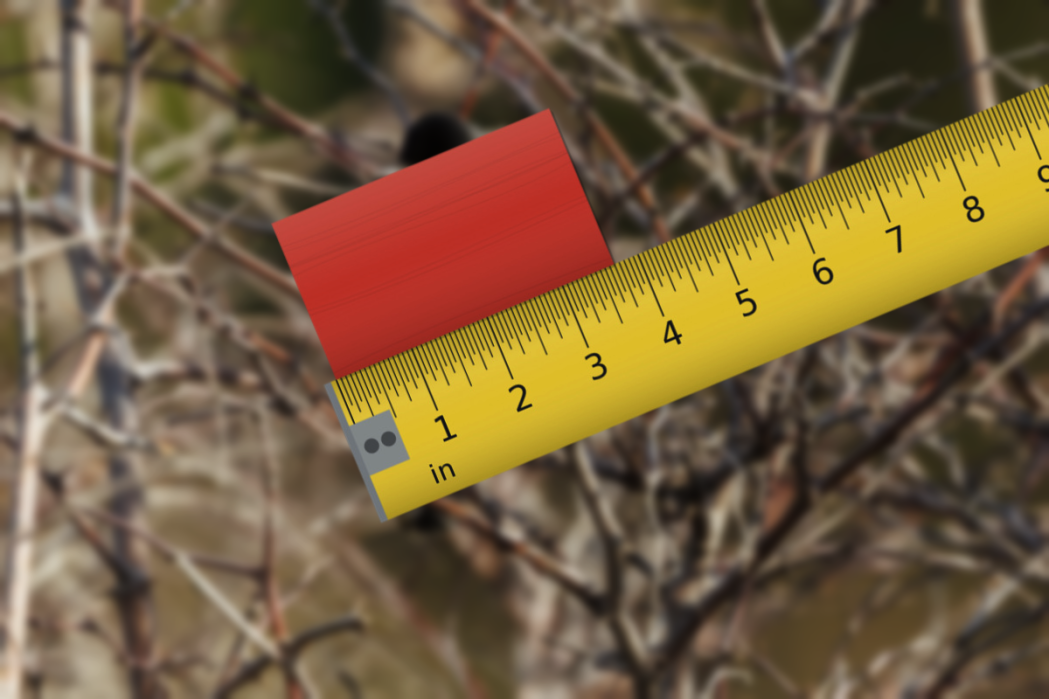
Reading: 3.6875 in
